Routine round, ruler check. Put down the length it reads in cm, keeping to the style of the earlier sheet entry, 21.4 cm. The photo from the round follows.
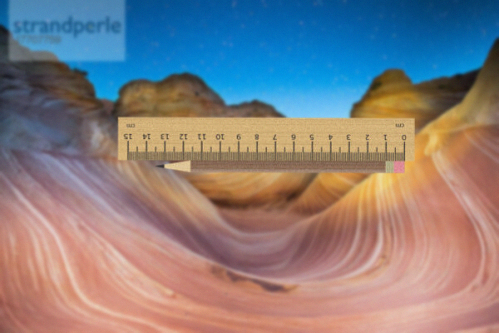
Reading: 13.5 cm
